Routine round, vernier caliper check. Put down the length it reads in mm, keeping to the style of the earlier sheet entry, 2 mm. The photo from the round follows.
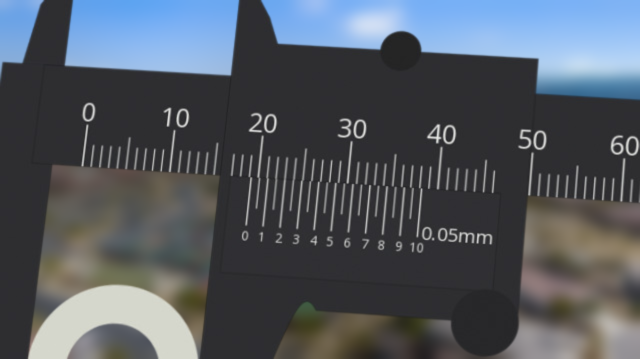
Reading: 19.2 mm
